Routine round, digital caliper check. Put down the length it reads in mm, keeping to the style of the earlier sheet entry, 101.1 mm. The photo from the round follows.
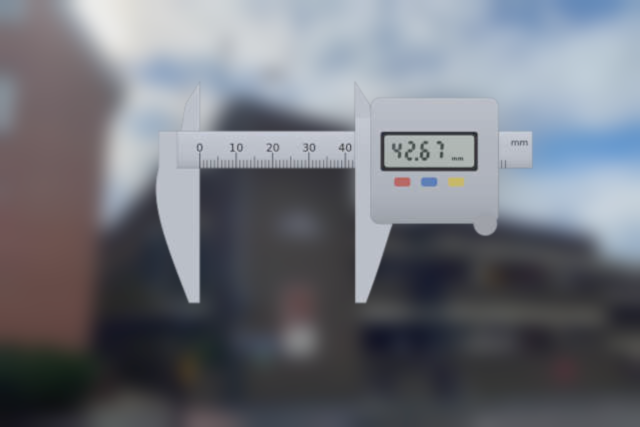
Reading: 42.67 mm
